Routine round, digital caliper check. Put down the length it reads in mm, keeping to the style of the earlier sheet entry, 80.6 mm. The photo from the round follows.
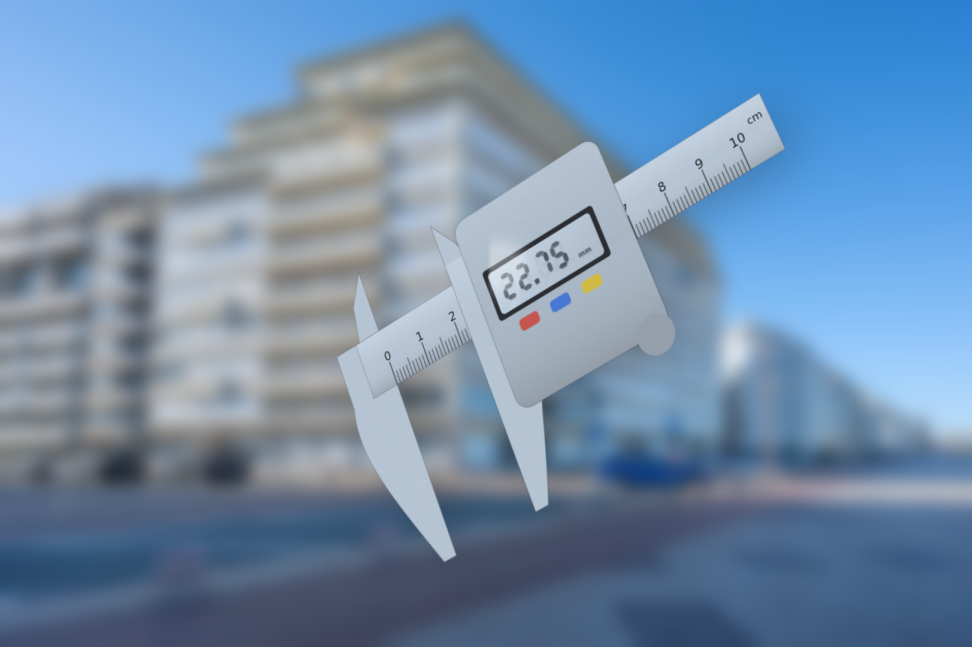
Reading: 22.75 mm
